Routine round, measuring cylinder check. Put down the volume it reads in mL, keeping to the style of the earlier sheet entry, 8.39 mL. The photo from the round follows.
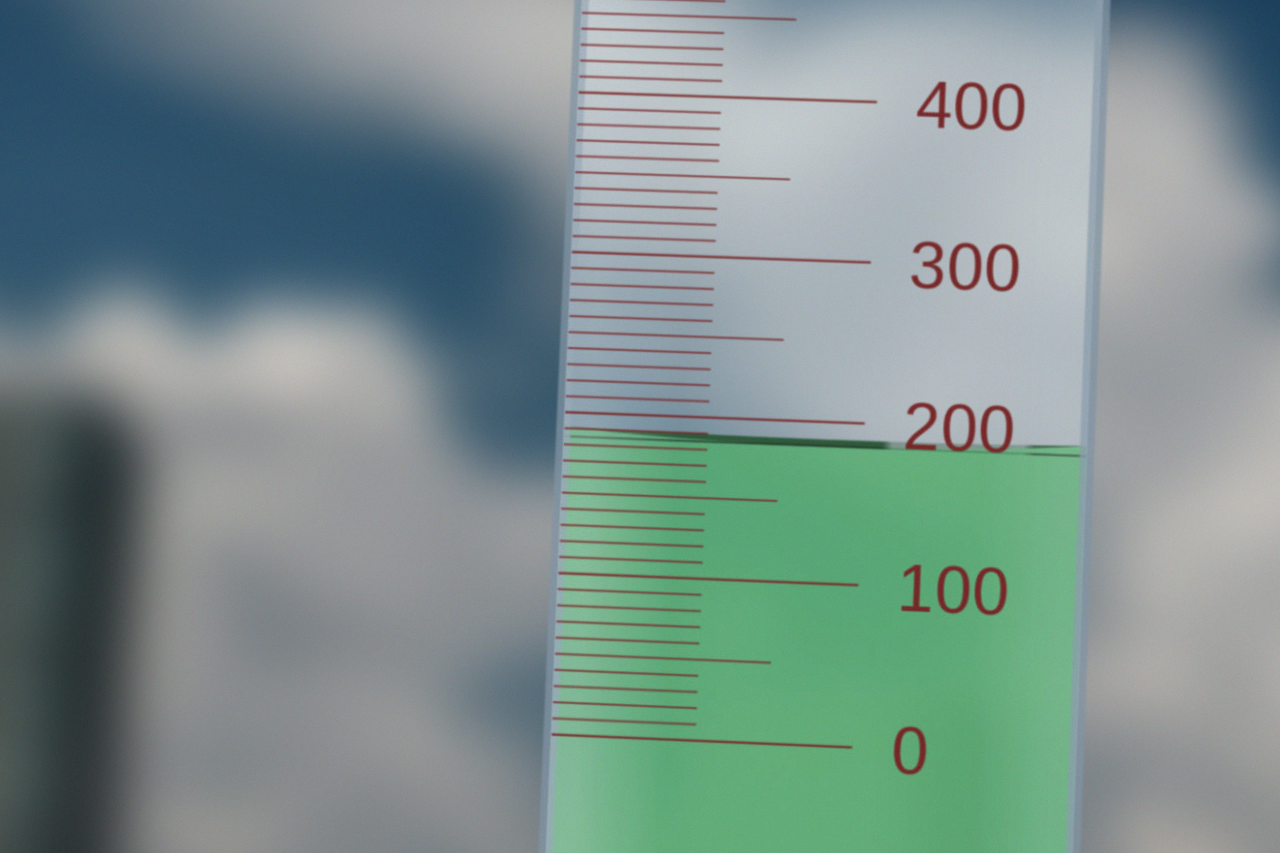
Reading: 185 mL
